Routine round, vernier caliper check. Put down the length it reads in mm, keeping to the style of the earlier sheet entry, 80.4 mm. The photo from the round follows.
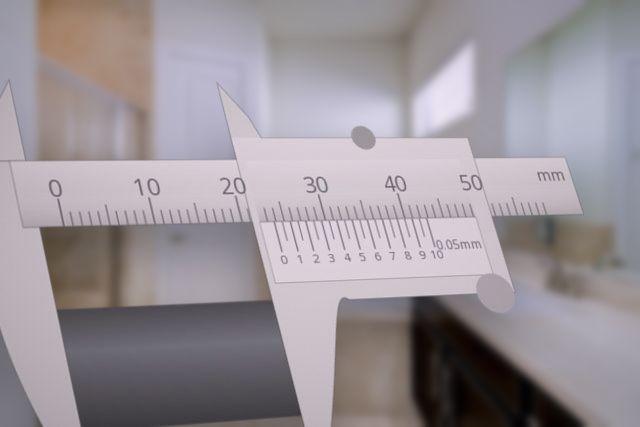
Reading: 23.8 mm
